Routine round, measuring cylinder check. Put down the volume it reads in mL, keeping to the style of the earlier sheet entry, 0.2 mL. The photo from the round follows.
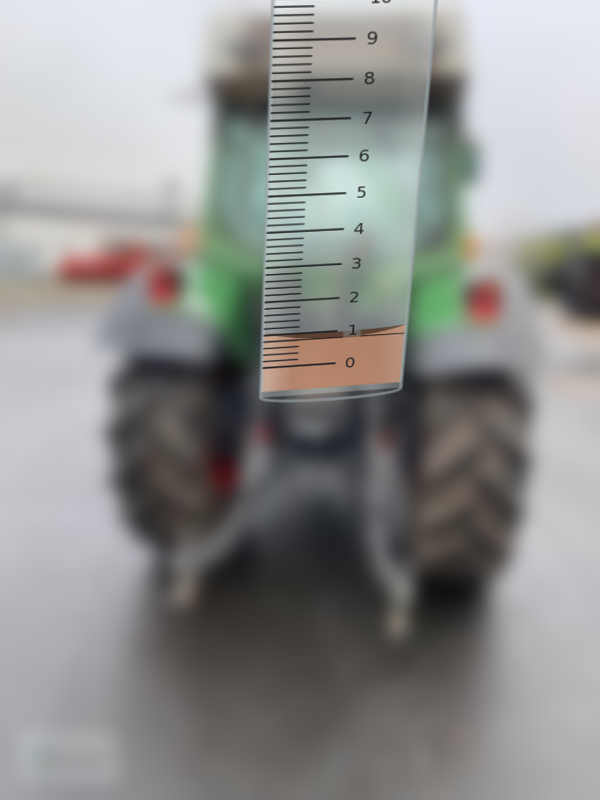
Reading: 0.8 mL
